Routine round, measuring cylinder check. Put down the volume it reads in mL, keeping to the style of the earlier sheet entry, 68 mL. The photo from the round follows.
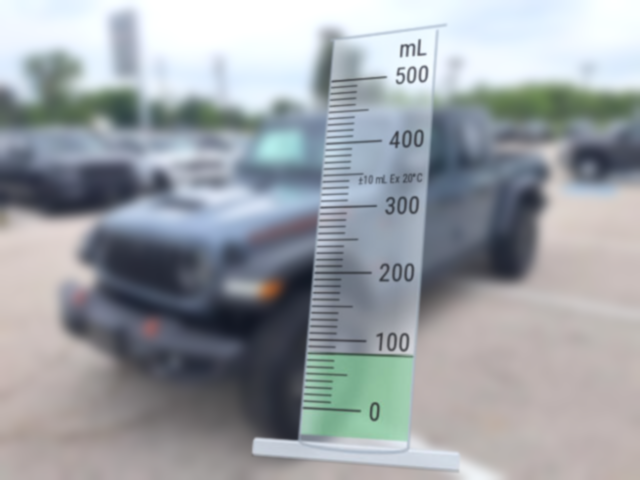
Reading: 80 mL
